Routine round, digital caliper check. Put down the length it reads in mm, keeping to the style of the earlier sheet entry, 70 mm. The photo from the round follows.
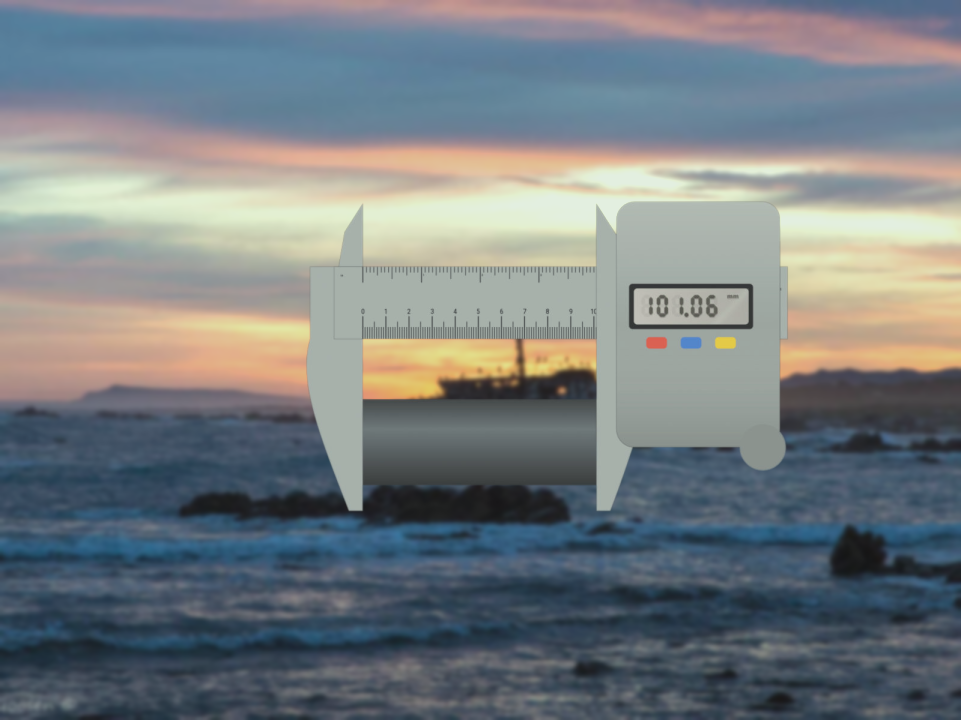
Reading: 101.06 mm
